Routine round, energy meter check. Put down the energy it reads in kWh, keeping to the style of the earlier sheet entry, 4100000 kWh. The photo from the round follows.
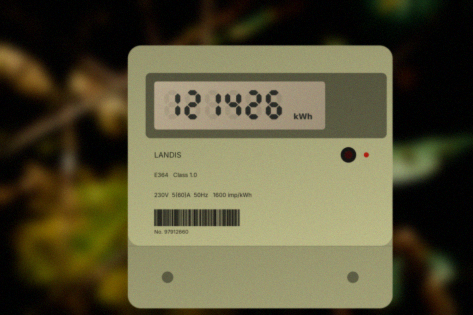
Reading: 121426 kWh
